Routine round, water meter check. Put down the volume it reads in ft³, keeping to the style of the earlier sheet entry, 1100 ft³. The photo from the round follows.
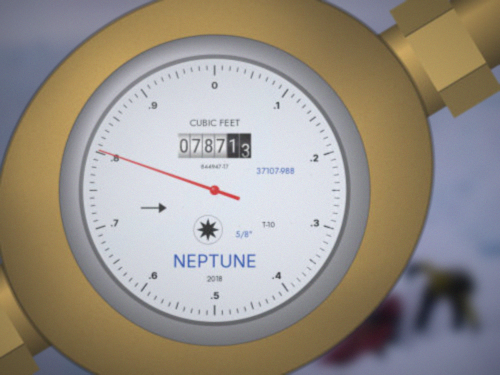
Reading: 78712.80 ft³
